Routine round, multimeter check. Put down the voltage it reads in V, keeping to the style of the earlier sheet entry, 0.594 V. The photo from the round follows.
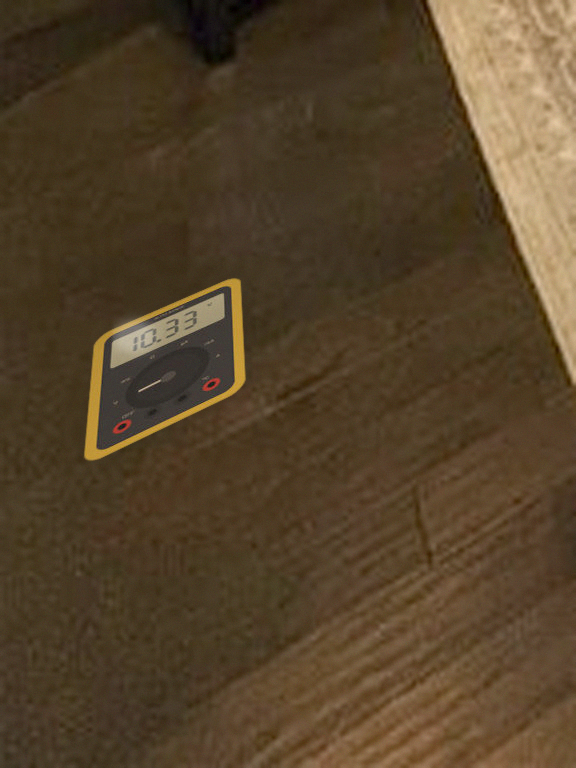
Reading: 10.33 V
